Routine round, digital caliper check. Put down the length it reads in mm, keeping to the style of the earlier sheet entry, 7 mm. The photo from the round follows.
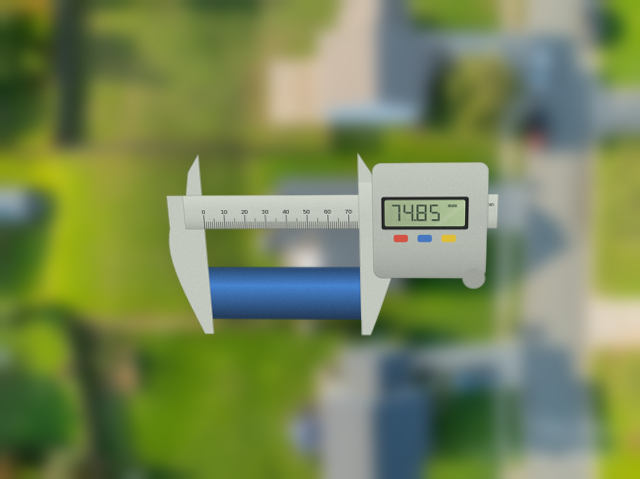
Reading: 74.85 mm
